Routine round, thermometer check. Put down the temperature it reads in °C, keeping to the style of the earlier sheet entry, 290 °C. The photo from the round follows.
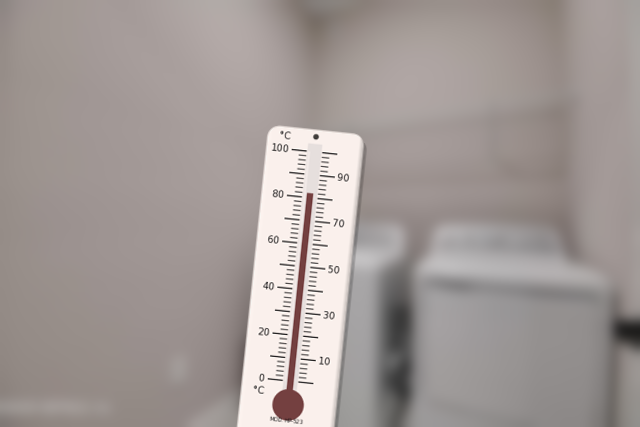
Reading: 82 °C
